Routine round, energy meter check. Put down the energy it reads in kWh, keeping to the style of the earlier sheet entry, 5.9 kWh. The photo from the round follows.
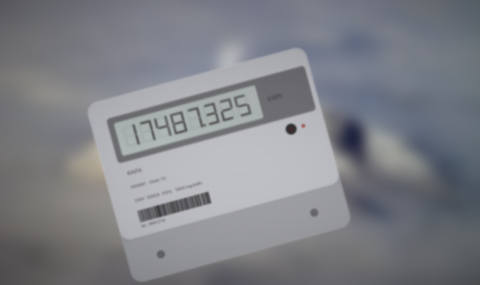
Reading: 17487.325 kWh
